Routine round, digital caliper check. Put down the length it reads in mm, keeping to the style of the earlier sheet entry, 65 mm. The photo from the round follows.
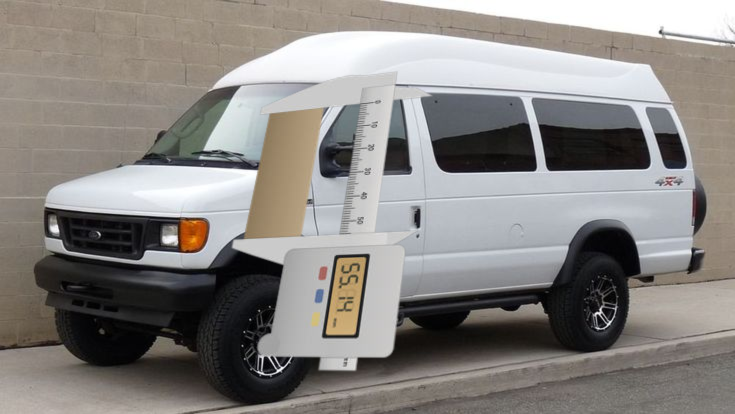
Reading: 55.14 mm
